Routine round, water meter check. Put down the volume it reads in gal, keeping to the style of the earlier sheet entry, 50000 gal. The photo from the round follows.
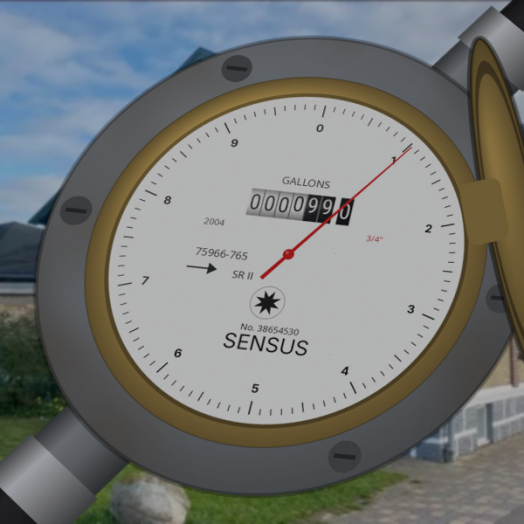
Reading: 991.0 gal
